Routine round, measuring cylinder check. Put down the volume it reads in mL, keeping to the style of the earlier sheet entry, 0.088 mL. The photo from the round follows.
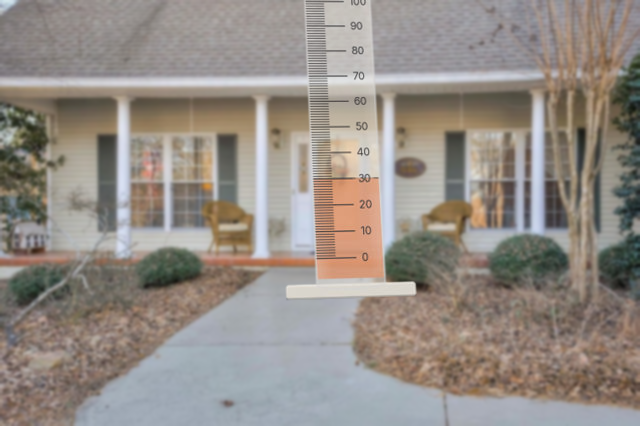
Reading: 30 mL
